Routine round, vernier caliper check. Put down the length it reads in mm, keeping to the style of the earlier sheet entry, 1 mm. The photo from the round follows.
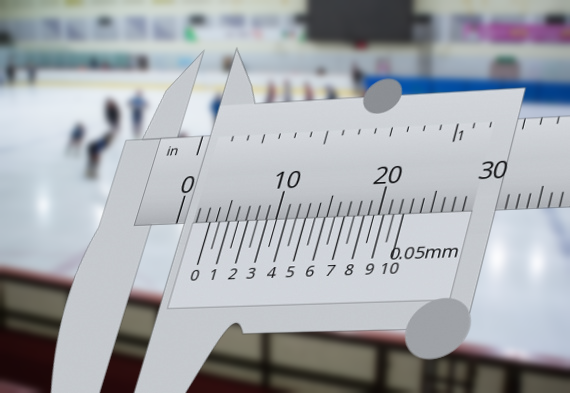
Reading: 3.4 mm
